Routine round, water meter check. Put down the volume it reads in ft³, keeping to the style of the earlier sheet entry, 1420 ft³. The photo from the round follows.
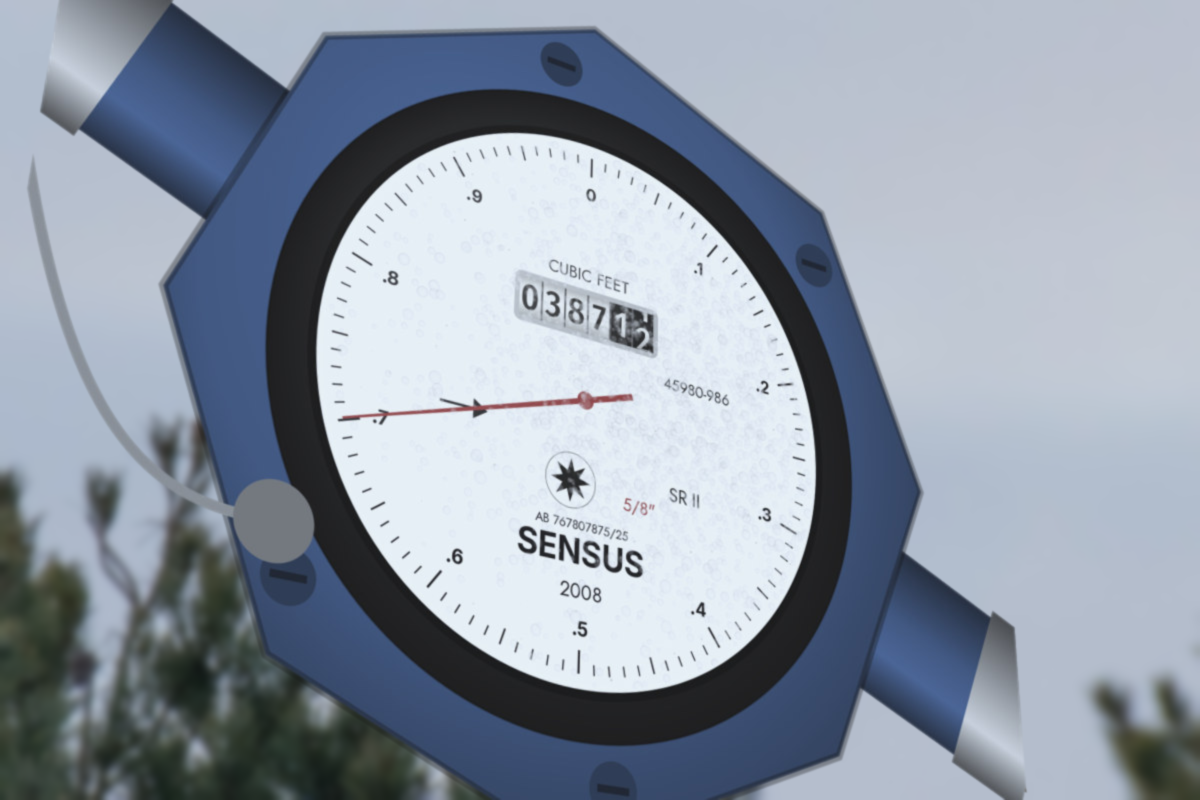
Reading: 38711.70 ft³
